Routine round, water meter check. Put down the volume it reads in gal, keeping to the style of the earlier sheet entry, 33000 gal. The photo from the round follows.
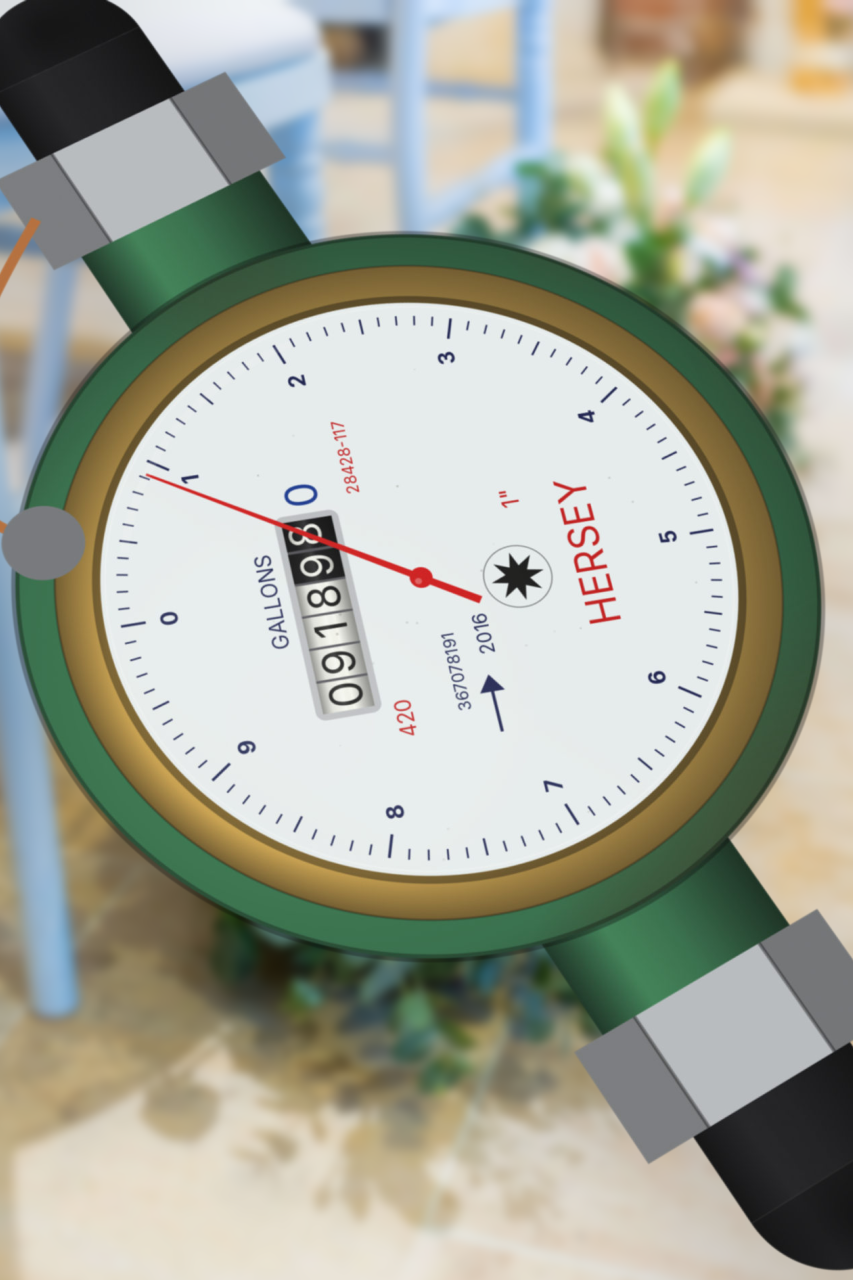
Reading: 918980.9 gal
